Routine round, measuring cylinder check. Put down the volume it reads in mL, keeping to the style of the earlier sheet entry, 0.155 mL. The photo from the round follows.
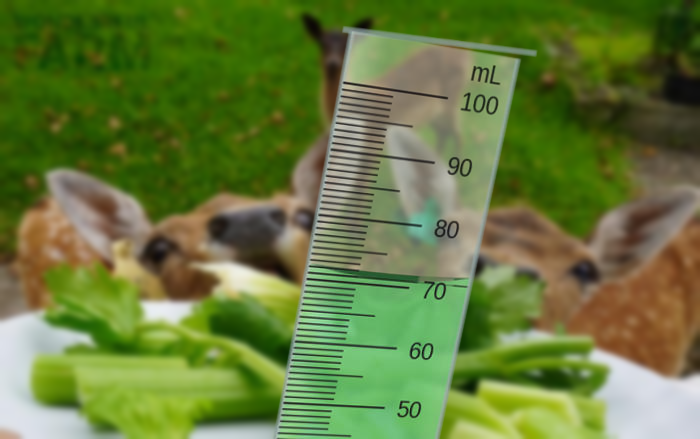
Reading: 71 mL
